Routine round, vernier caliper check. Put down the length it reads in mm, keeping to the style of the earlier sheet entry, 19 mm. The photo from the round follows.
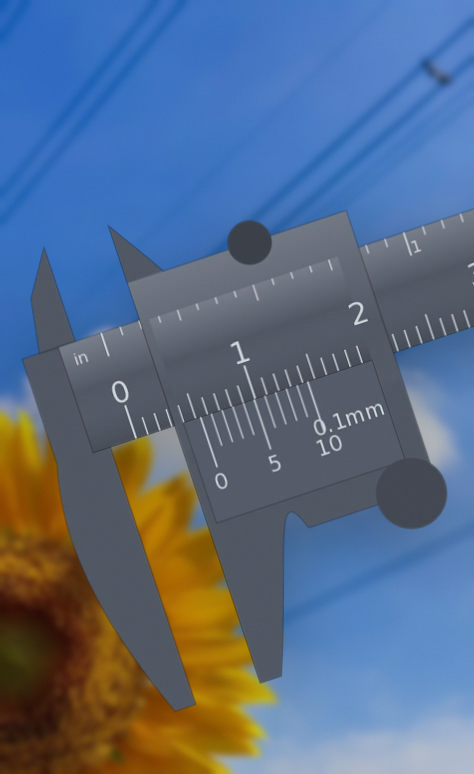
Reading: 5.4 mm
